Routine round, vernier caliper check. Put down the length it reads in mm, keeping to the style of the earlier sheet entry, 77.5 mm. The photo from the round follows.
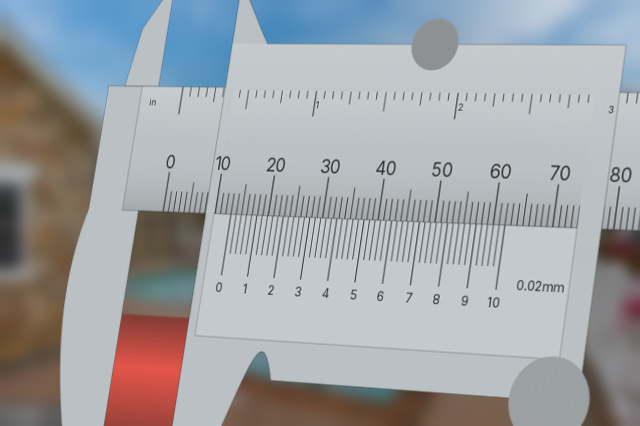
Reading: 13.0 mm
